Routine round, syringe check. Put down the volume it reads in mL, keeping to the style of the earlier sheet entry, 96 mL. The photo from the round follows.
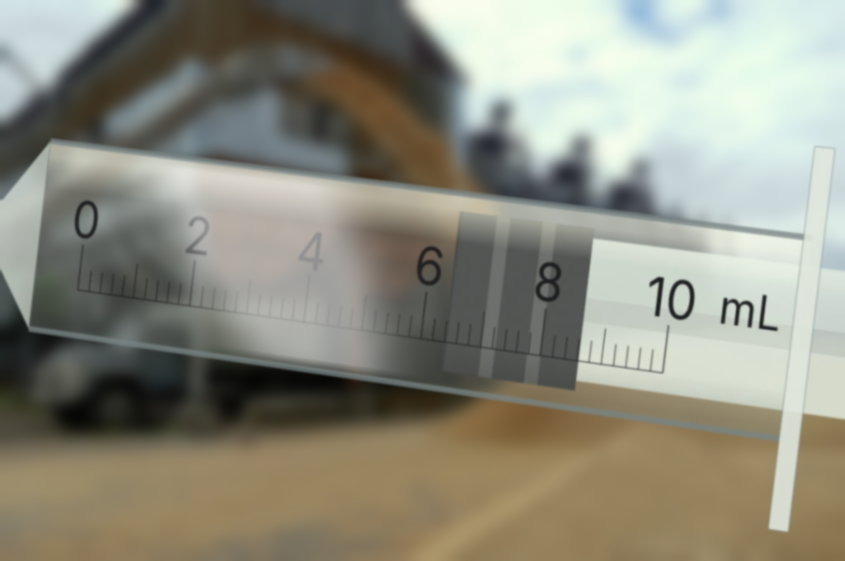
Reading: 6.4 mL
